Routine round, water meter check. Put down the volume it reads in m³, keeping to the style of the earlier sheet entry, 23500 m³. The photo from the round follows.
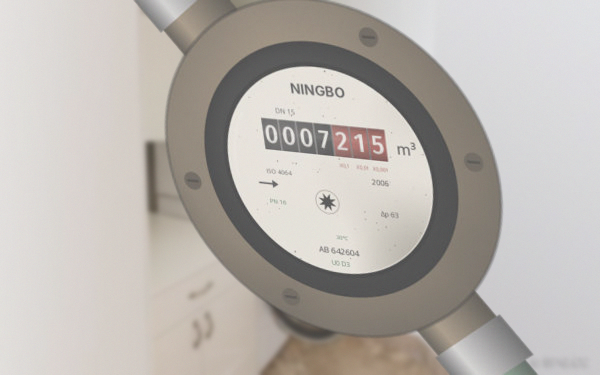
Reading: 7.215 m³
